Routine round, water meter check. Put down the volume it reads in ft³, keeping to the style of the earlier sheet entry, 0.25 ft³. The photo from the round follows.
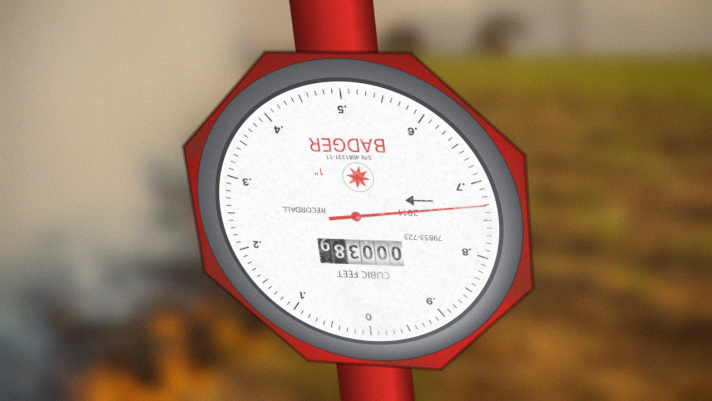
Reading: 388.73 ft³
